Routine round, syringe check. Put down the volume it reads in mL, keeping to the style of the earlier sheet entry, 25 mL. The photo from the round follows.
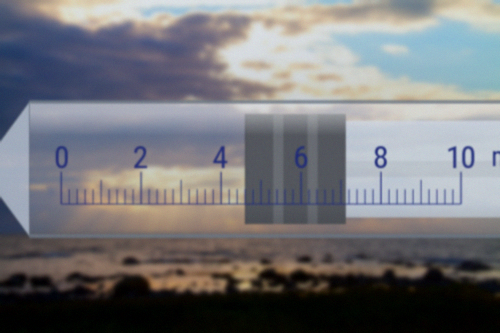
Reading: 4.6 mL
